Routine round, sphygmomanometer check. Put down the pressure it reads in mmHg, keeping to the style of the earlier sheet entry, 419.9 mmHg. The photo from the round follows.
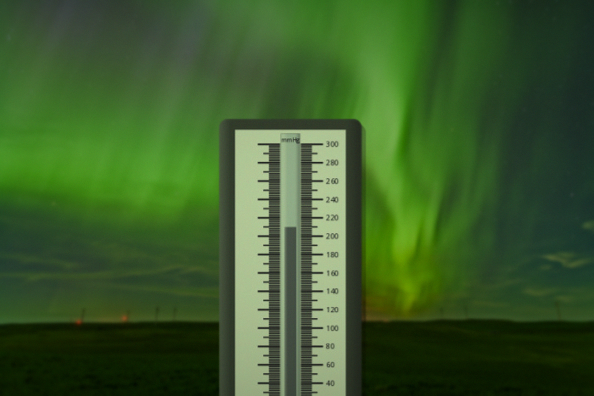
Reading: 210 mmHg
